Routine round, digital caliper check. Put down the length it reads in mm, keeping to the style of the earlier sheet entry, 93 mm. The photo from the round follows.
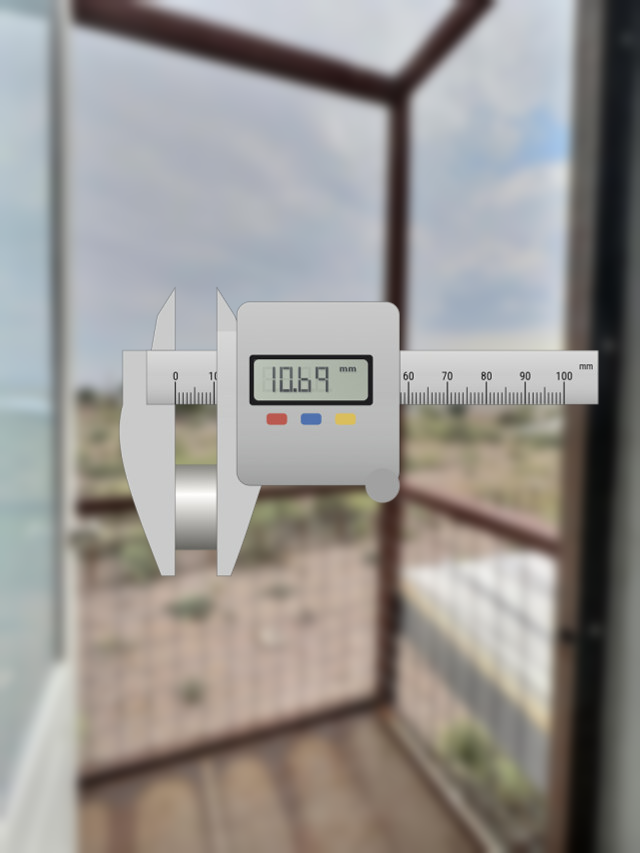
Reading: 10.69 mm
